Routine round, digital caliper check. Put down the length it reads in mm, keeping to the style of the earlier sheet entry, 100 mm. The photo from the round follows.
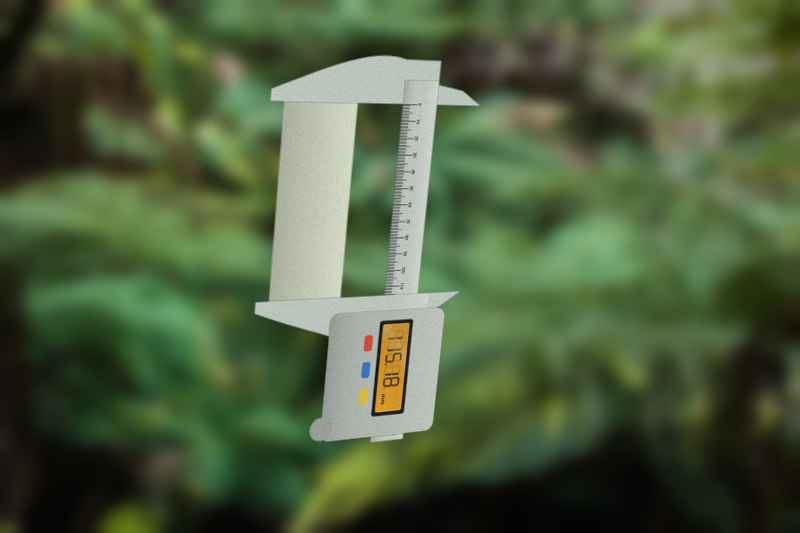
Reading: 115.18 mm
